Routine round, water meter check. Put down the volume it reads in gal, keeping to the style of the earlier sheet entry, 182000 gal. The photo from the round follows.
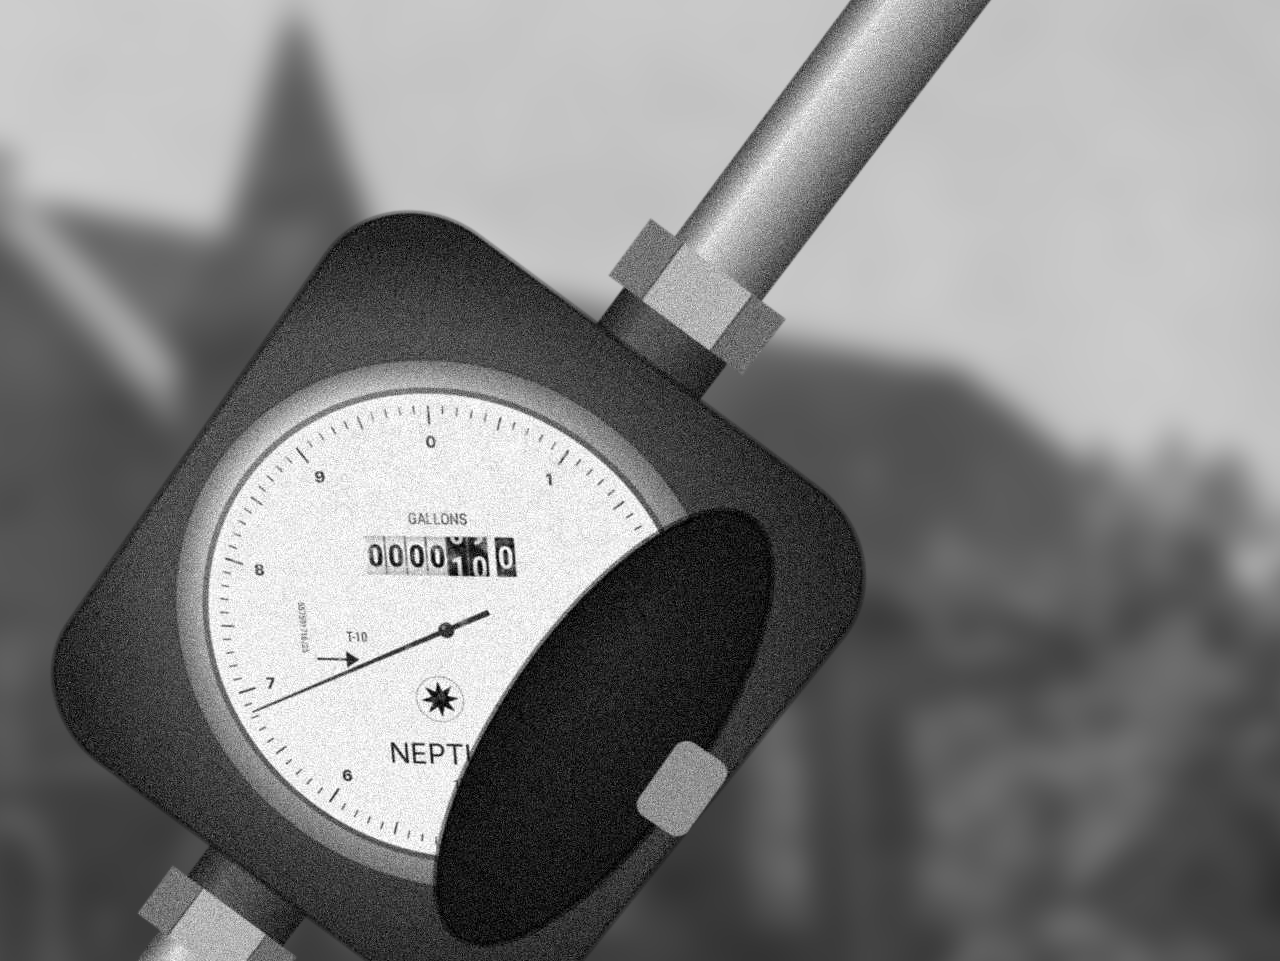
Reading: 96.8 gal
